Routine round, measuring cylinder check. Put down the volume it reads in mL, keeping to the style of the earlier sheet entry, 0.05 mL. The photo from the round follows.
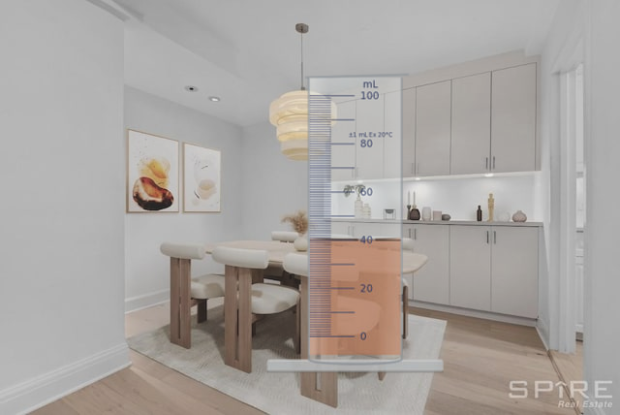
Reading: 40 mL
